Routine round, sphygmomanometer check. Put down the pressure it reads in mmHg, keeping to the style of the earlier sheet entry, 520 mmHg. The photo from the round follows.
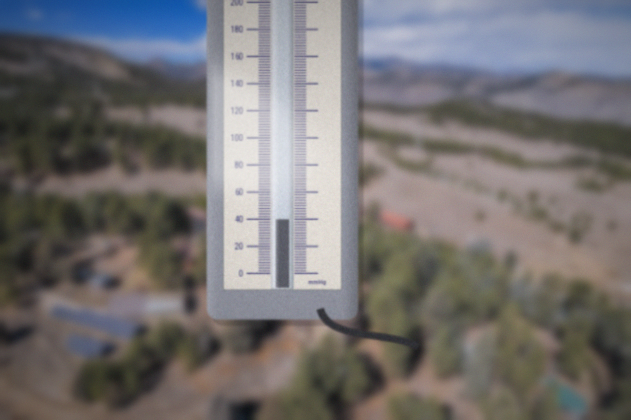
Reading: 40 mmHg
